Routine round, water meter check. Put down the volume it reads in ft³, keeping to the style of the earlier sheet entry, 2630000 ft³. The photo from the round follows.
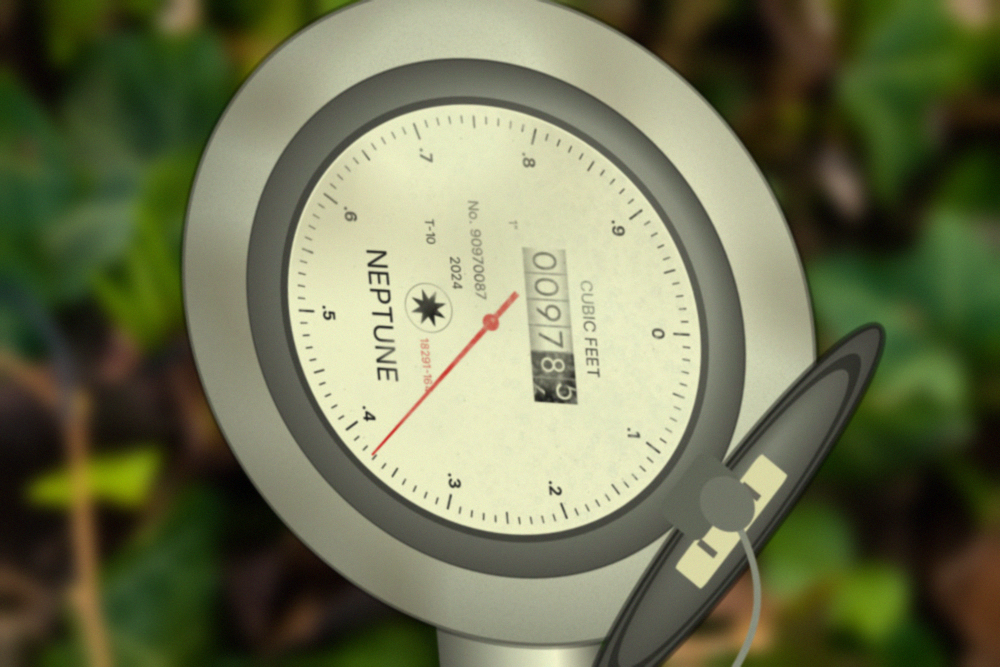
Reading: 9785.37 ft³
